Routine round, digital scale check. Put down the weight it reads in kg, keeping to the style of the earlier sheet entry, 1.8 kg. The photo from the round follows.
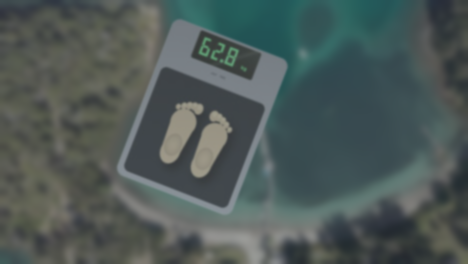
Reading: 62.8 kg
